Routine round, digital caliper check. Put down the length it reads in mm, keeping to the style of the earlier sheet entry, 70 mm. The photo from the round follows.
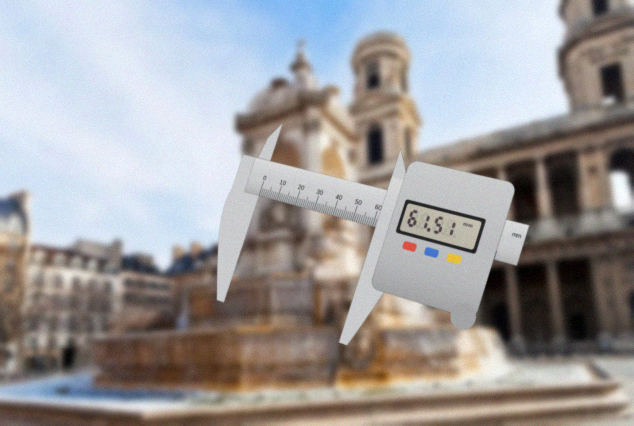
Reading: 61.51 mm
